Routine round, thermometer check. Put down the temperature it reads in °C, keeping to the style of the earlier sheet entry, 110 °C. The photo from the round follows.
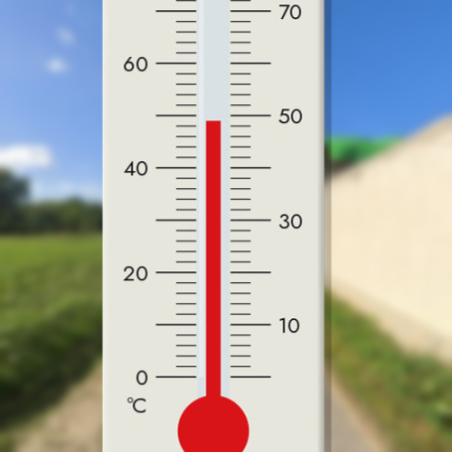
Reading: 49 °C
